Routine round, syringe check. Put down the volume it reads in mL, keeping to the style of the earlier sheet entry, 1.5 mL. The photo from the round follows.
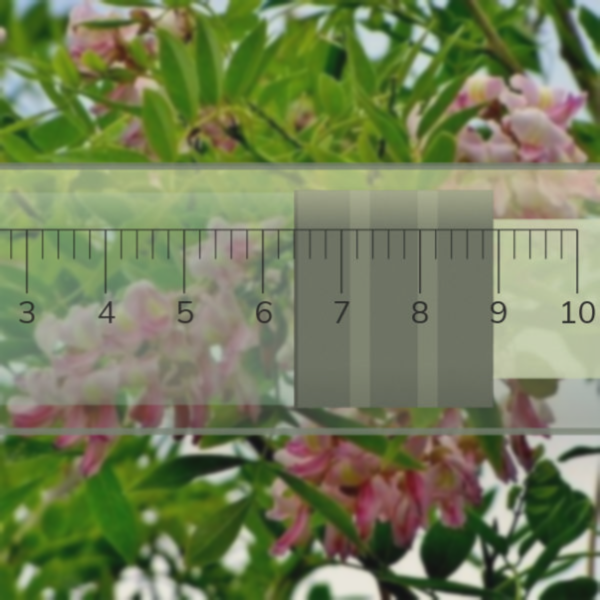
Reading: 6.4 mL
